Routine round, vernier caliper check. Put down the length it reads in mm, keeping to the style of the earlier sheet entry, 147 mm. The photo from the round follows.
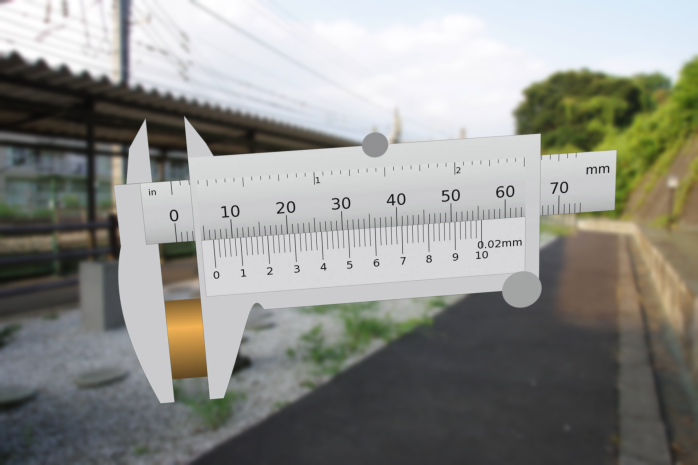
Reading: 6.6 mm
